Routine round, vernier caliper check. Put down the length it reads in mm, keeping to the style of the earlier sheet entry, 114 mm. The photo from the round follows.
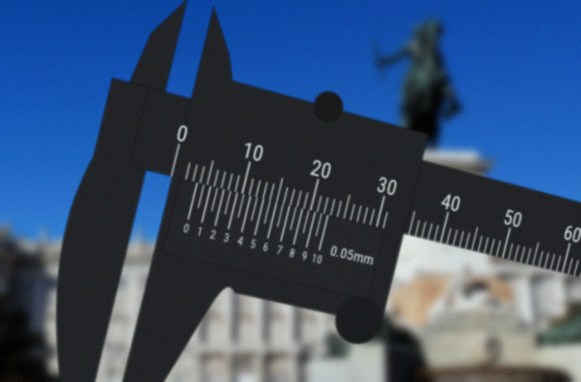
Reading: 3.6 mm
